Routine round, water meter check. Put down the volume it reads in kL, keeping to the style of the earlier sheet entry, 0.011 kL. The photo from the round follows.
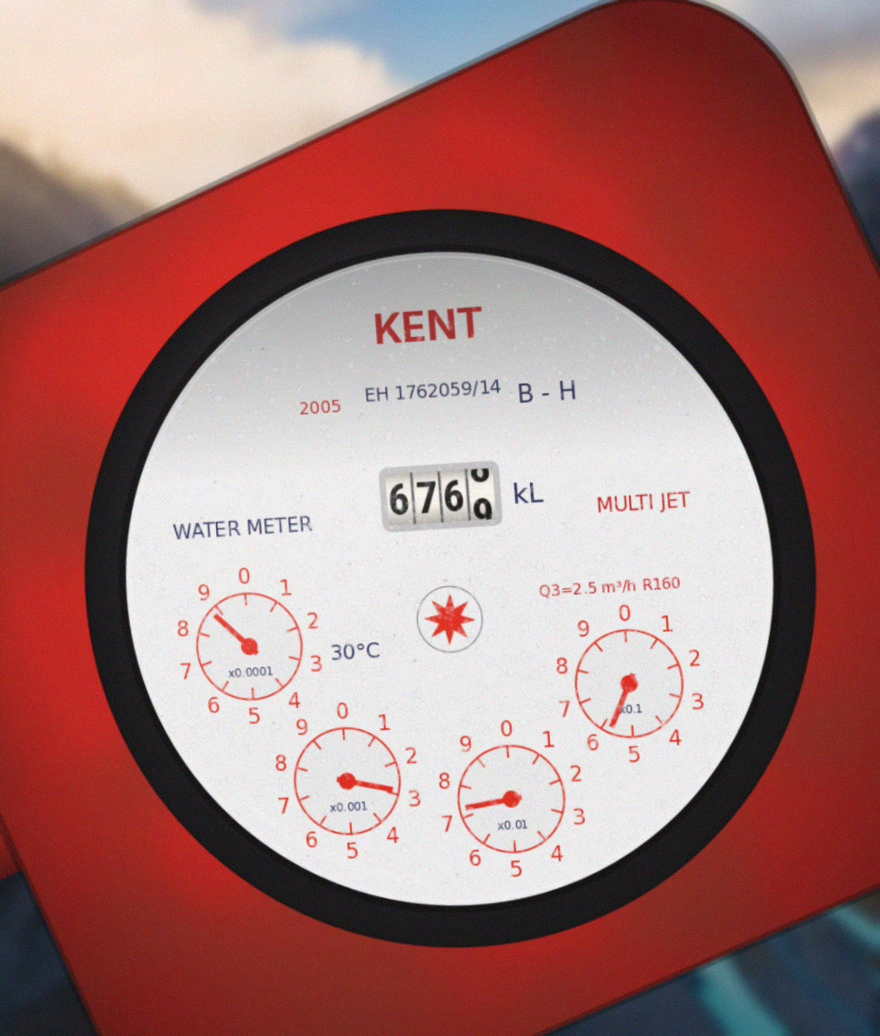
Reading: 6768.5728 kL
